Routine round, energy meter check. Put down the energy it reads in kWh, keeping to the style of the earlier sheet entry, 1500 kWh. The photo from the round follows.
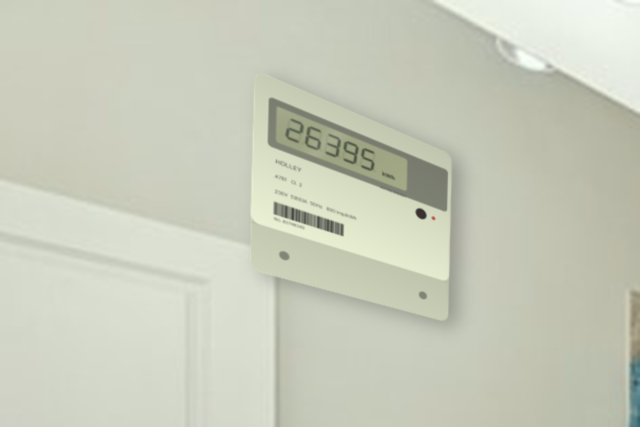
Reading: 26395 kWh
